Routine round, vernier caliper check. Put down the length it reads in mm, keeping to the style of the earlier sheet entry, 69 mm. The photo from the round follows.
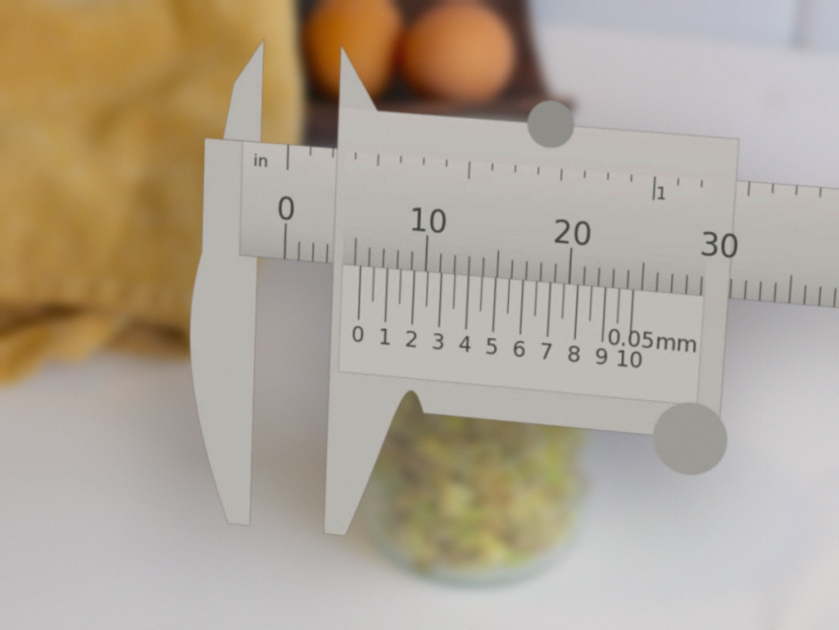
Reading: 5.4 mm
